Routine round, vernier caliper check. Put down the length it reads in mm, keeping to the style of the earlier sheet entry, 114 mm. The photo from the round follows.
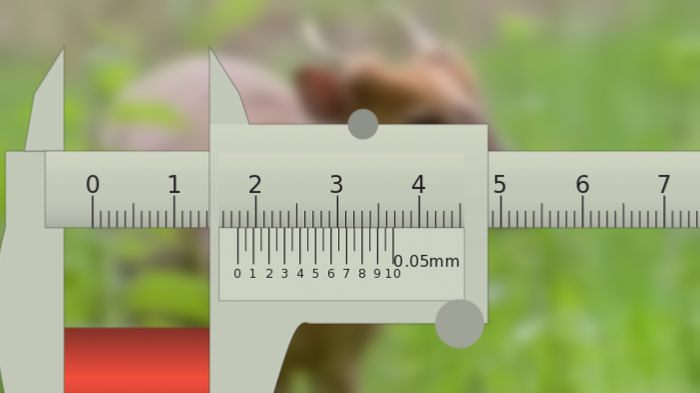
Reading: 17.8 mm
